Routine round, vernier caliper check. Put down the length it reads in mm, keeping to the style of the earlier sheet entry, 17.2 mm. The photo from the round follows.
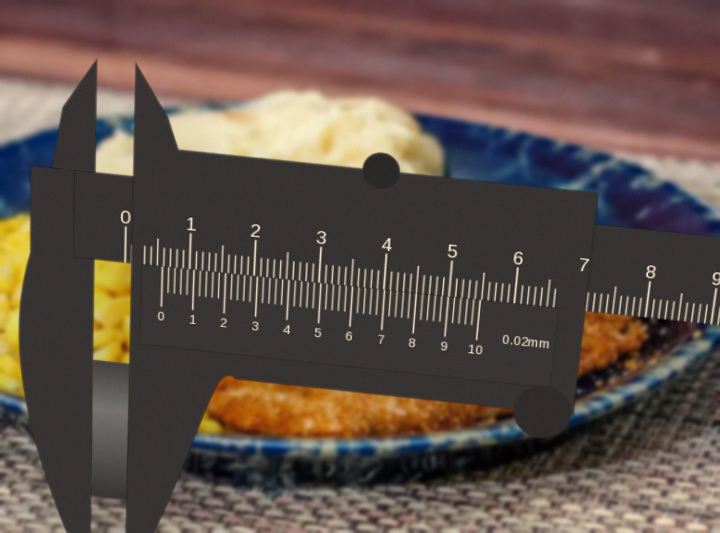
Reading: 5.8 mm
